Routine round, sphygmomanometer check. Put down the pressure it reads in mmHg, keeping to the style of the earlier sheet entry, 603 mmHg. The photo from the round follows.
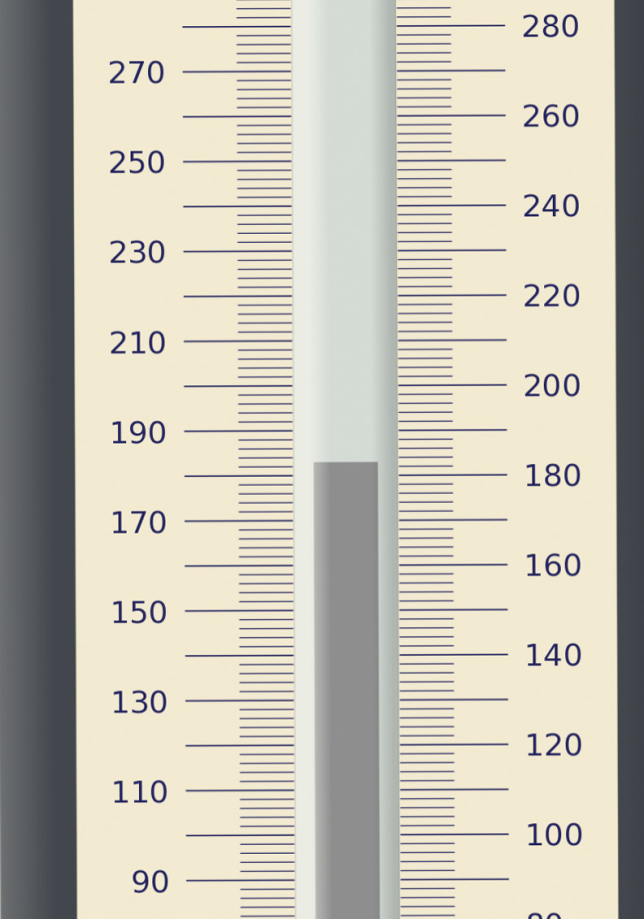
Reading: 183 mmHg
